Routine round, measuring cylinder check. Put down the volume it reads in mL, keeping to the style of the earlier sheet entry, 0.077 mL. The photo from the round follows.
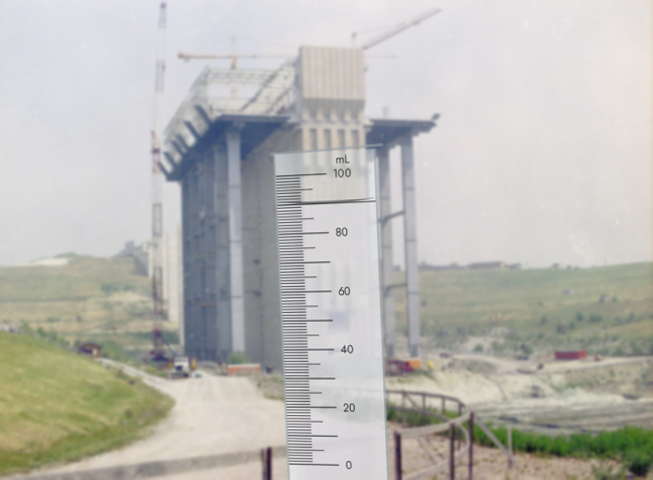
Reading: 90 mL
